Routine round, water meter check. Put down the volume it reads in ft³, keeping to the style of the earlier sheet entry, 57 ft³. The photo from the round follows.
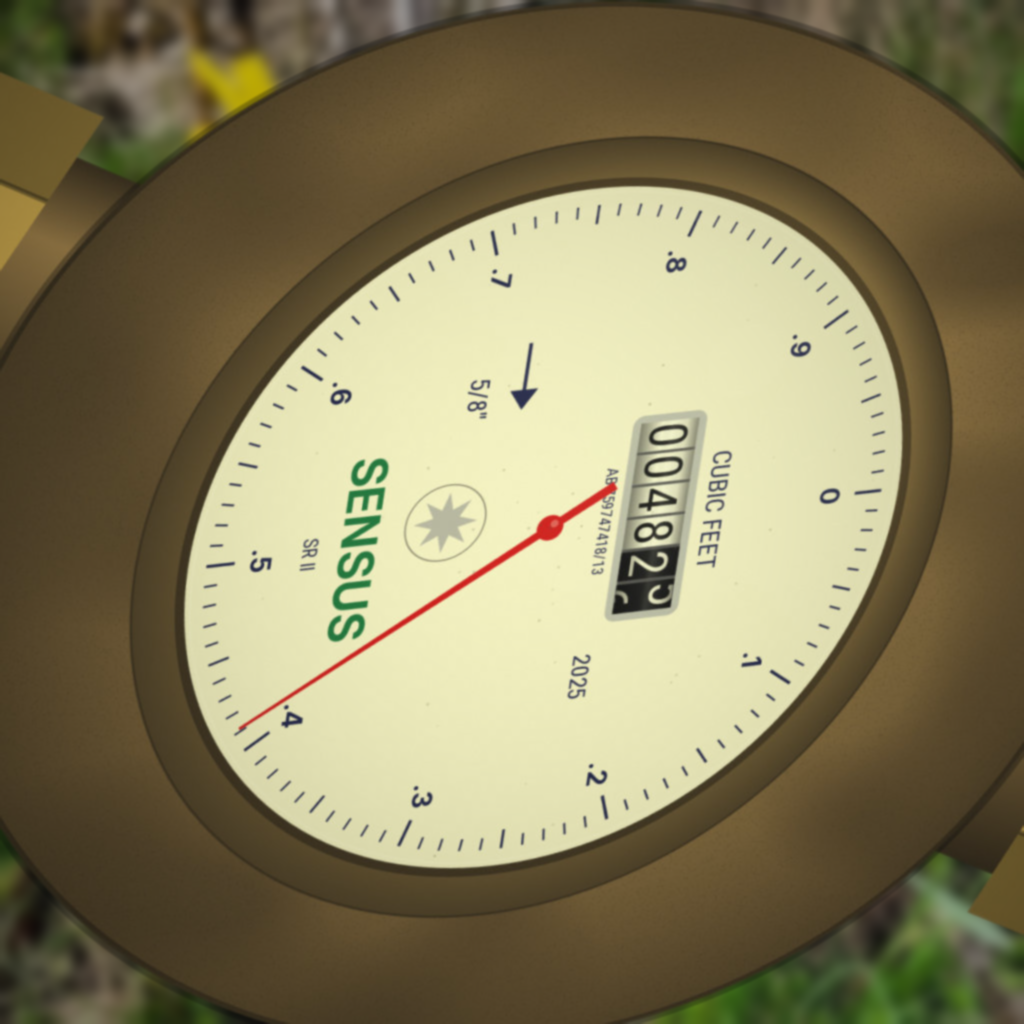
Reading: 4825.41 ft³
